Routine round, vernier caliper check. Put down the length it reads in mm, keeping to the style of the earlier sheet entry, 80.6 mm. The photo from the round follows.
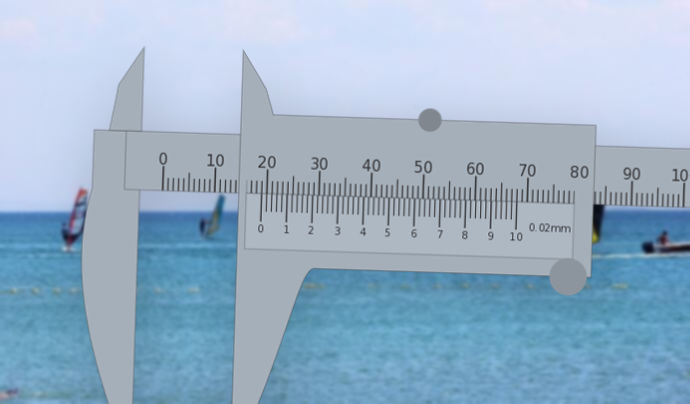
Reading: 19.0 mm
